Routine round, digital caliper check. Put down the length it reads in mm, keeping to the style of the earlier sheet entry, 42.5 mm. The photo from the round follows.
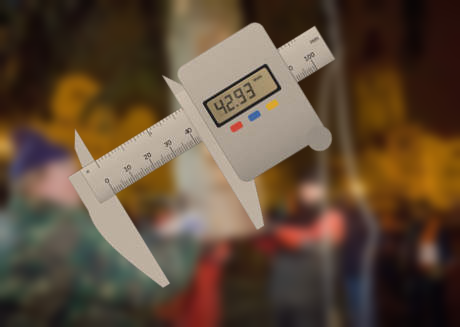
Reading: 42.93 mm
